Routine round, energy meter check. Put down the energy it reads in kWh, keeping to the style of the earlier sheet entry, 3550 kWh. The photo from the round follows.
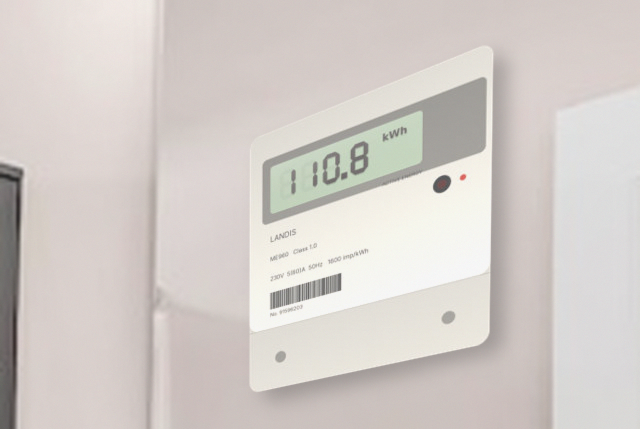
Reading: 110.8 kWh
